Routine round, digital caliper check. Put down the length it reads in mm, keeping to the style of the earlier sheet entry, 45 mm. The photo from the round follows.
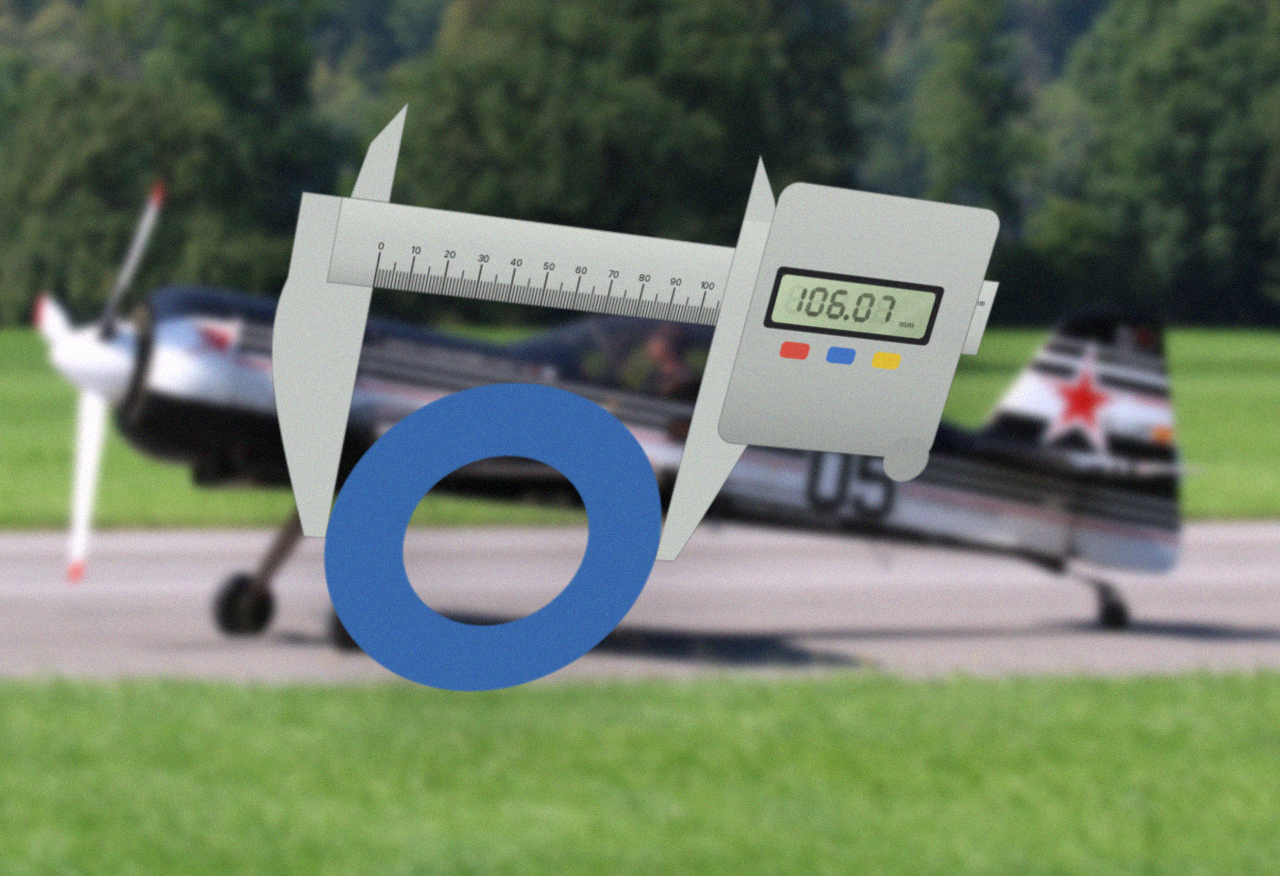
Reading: 106.07 mm
